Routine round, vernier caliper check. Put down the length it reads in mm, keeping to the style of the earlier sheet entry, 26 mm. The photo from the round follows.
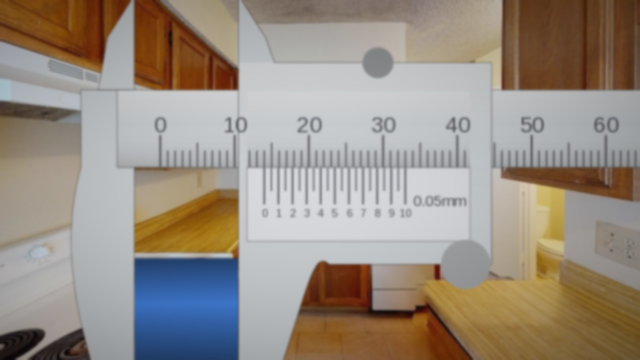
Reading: 14.0 mm
